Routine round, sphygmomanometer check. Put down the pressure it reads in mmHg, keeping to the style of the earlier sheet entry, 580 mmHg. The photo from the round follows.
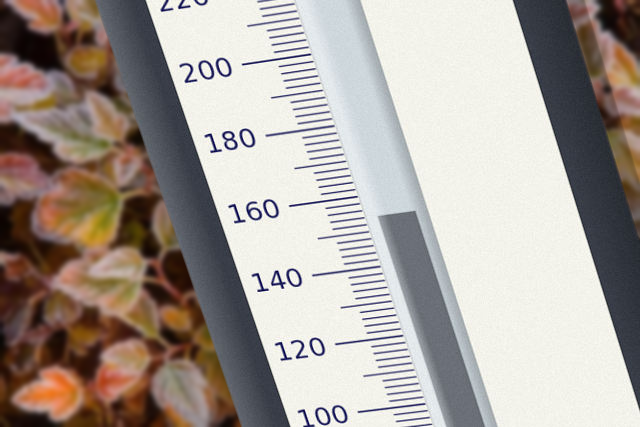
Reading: 154 mmHg
